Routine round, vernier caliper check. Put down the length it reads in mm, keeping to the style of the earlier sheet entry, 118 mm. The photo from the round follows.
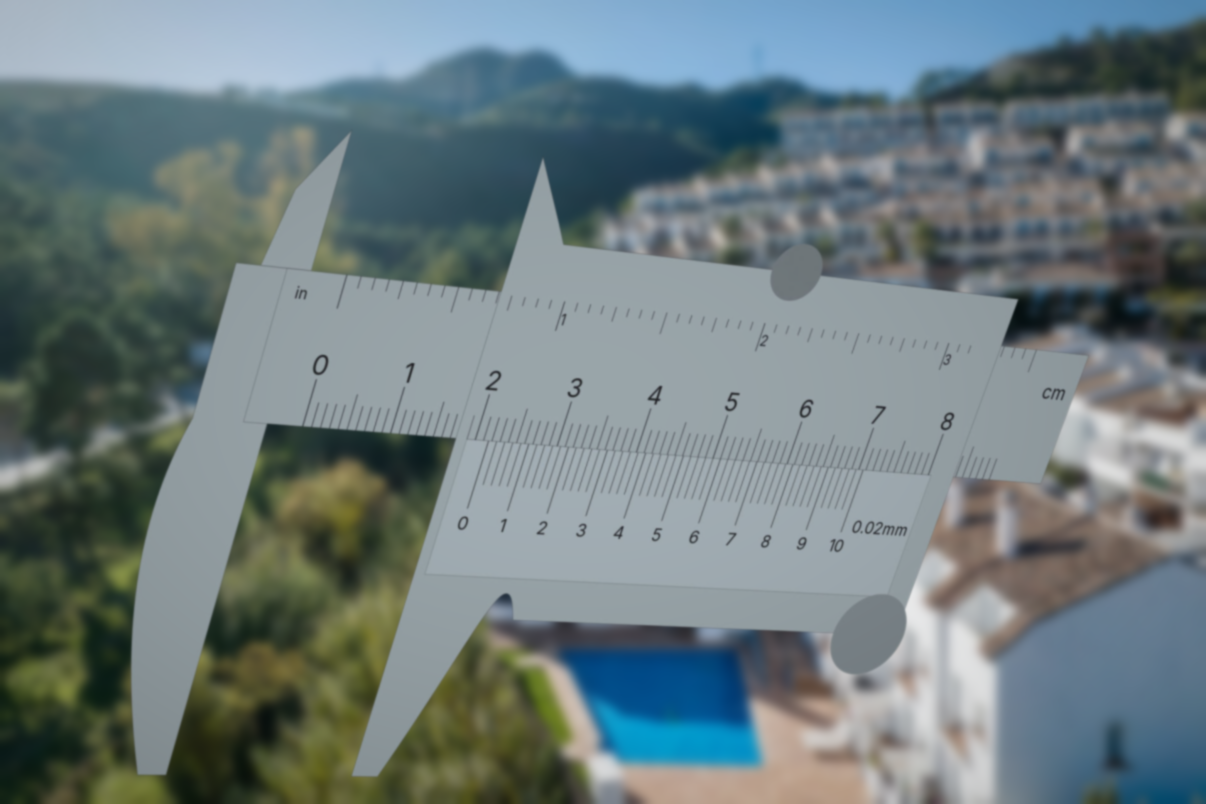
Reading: 21.6 mm
